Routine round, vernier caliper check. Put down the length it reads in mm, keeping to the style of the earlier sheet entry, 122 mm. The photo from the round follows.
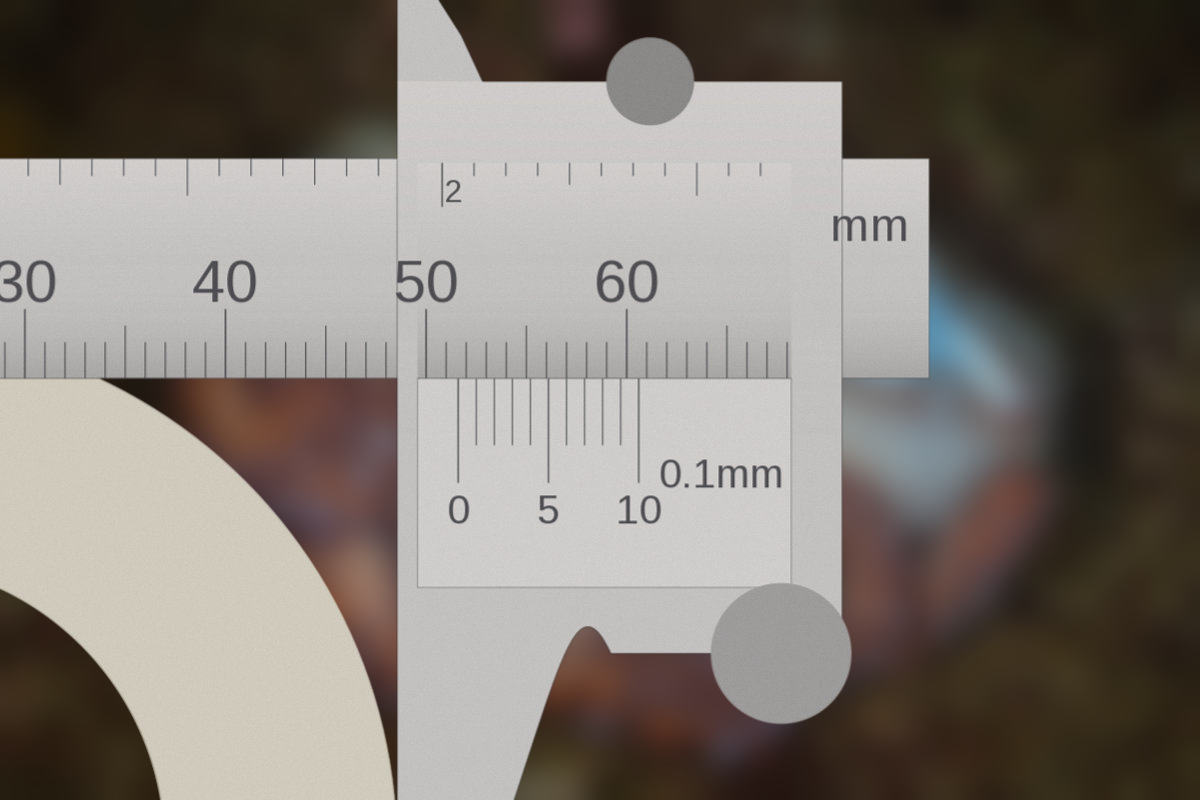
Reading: 51.6 mm
